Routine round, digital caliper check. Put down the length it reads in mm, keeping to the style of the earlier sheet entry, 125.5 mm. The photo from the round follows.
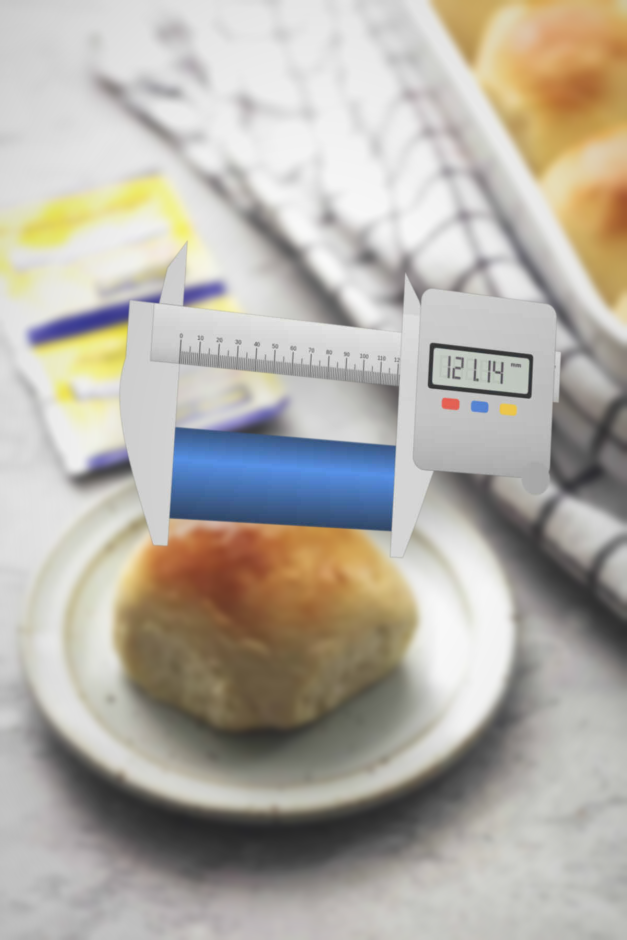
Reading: 121.14 mm
